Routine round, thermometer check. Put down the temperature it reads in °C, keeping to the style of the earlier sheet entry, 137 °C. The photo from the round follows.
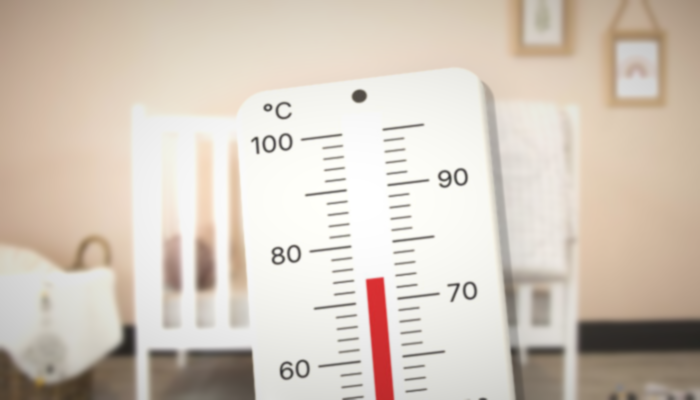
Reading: 74 °C
